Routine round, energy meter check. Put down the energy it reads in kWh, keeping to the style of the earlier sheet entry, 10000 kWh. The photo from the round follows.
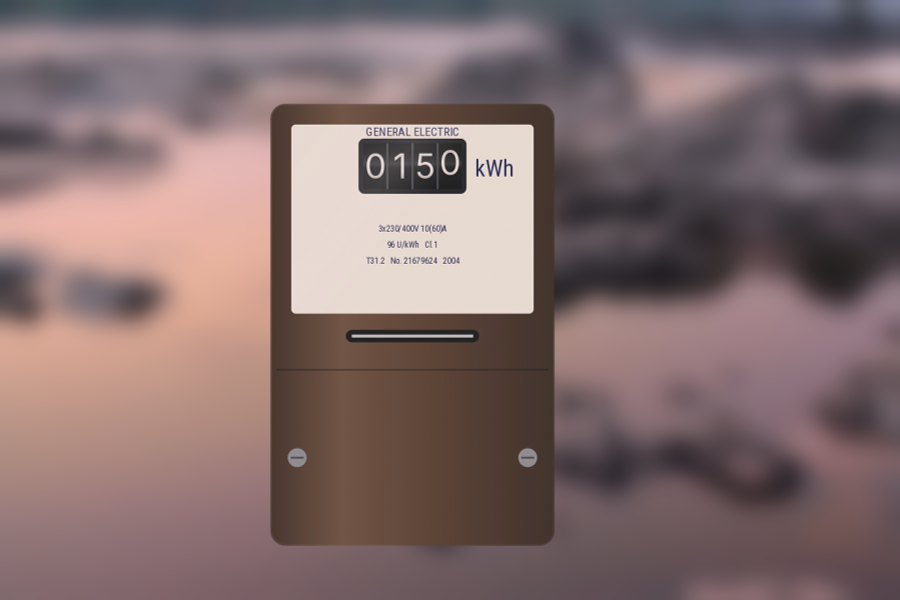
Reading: 150 kWh
